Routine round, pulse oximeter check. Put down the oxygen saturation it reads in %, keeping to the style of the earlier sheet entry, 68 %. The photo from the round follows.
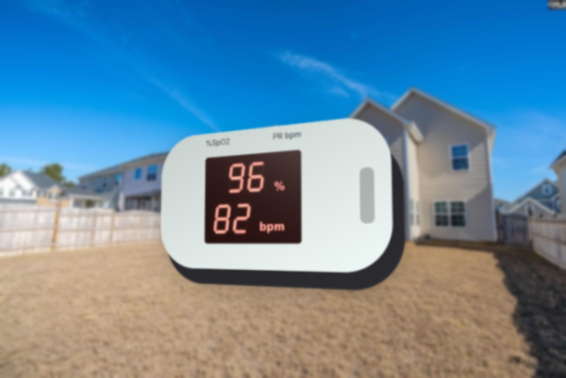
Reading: 96 %
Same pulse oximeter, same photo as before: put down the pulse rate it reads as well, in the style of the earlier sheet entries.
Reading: 82 bpm
